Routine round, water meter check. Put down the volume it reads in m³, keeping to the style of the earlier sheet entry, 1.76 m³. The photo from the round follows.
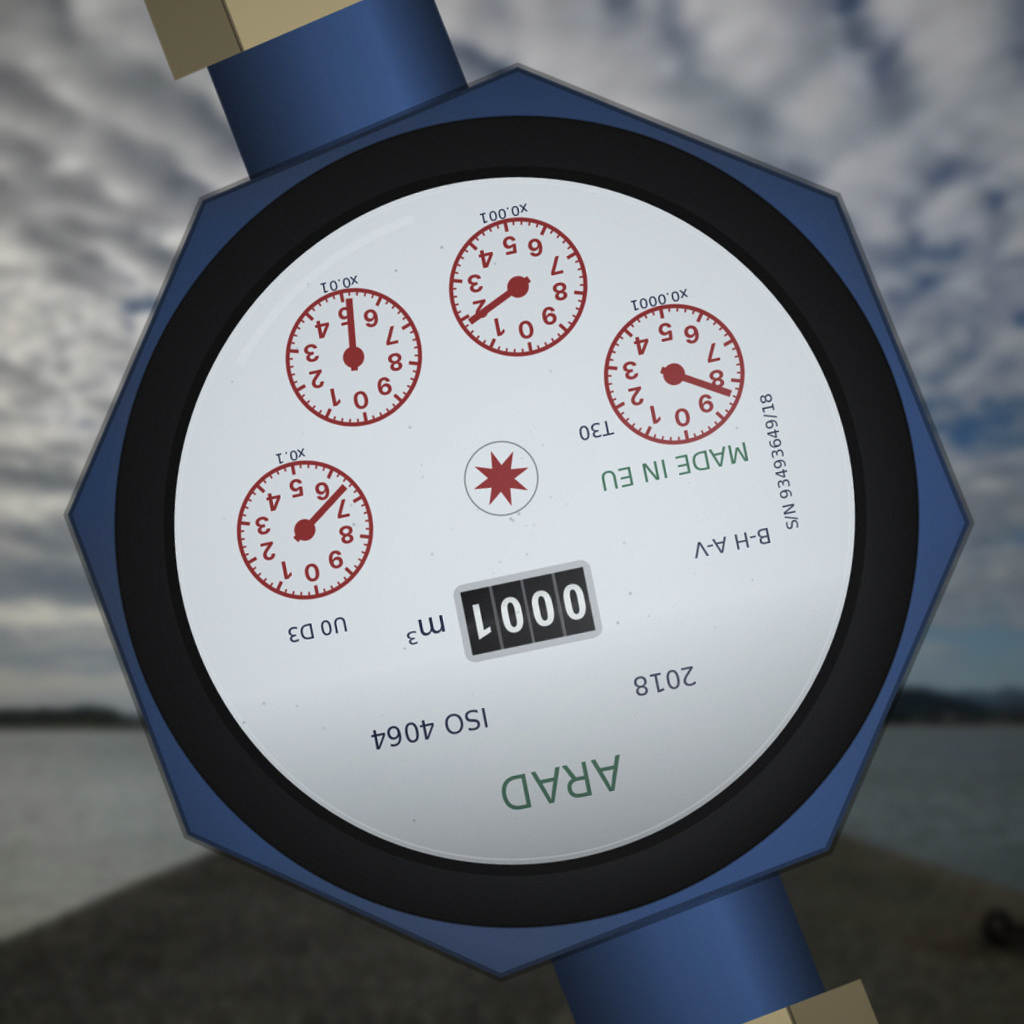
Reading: 1.6518 m³
